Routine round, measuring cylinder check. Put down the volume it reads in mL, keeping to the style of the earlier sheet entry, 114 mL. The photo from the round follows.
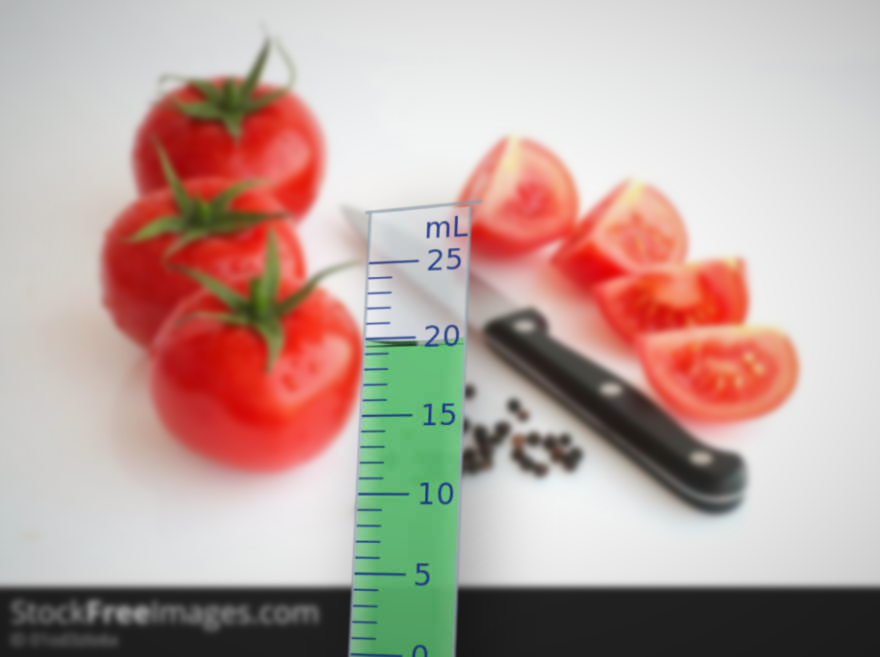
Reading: 19.5 mL
